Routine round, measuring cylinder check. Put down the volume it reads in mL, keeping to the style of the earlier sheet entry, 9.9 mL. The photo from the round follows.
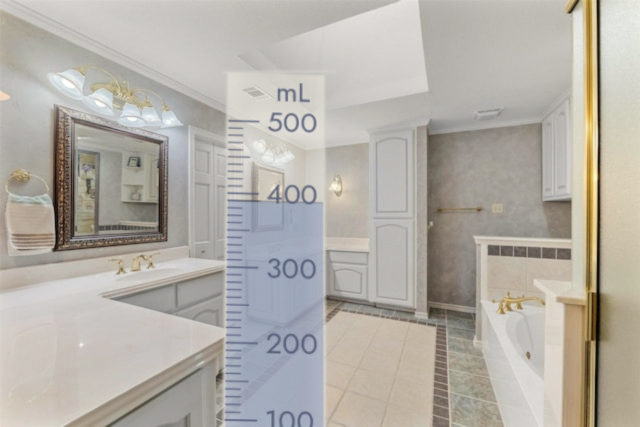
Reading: 390 mL
